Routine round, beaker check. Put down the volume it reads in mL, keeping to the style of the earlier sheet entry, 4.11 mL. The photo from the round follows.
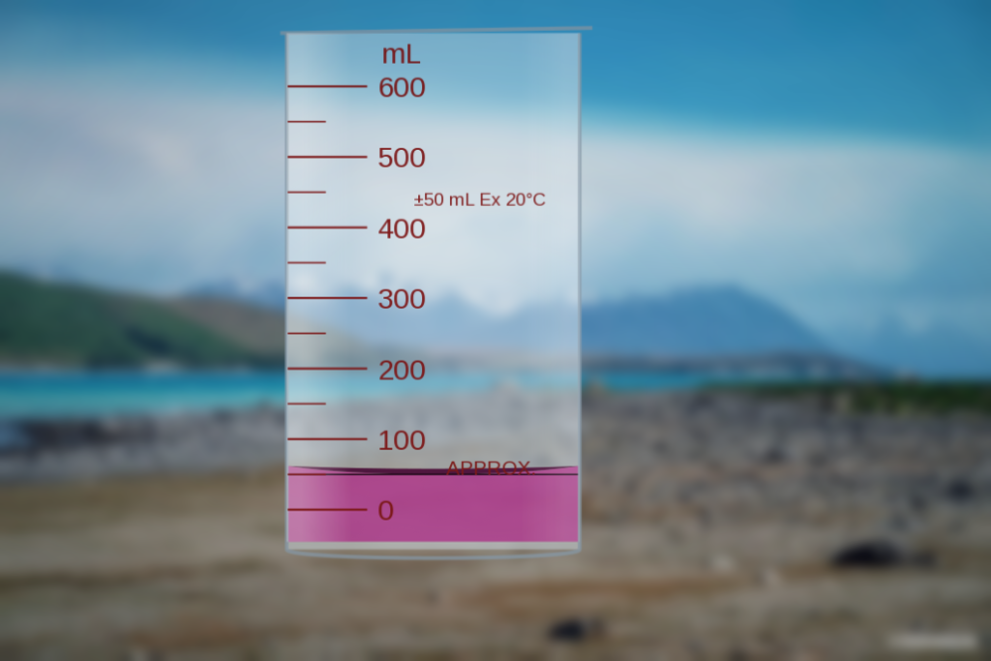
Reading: 50 mL
